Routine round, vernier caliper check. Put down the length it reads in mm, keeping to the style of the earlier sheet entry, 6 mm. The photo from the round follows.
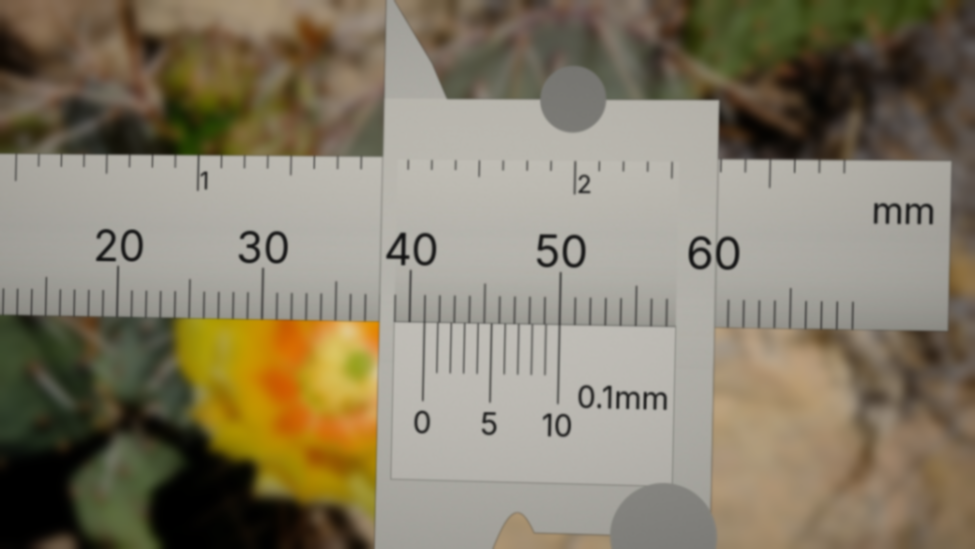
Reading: 41.0 mm
